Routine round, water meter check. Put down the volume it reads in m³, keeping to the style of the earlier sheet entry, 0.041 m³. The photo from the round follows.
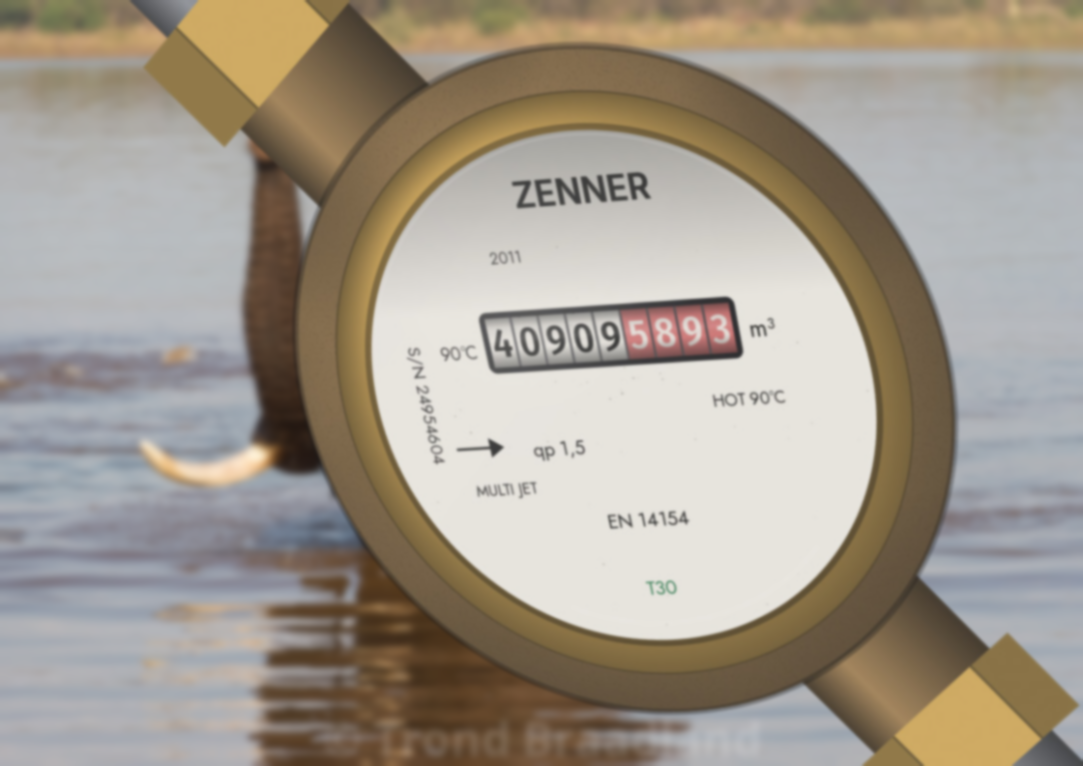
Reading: 40909.5893 m³
